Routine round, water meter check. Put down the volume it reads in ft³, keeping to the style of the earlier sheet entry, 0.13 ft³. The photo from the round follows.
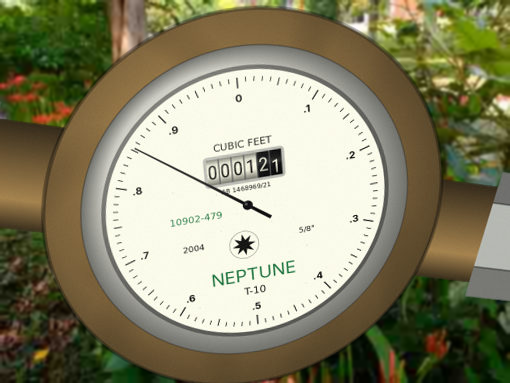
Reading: 120.85 ft³
